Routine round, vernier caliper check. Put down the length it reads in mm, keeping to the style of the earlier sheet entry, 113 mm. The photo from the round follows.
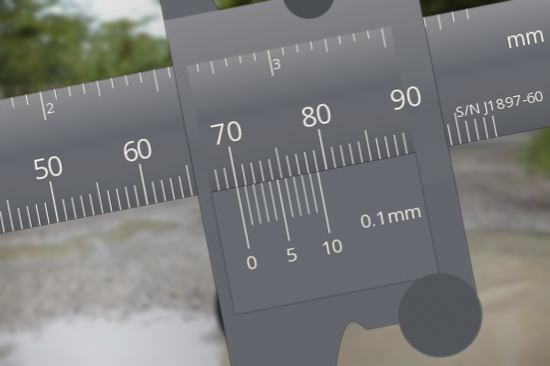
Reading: 70.0 mm
